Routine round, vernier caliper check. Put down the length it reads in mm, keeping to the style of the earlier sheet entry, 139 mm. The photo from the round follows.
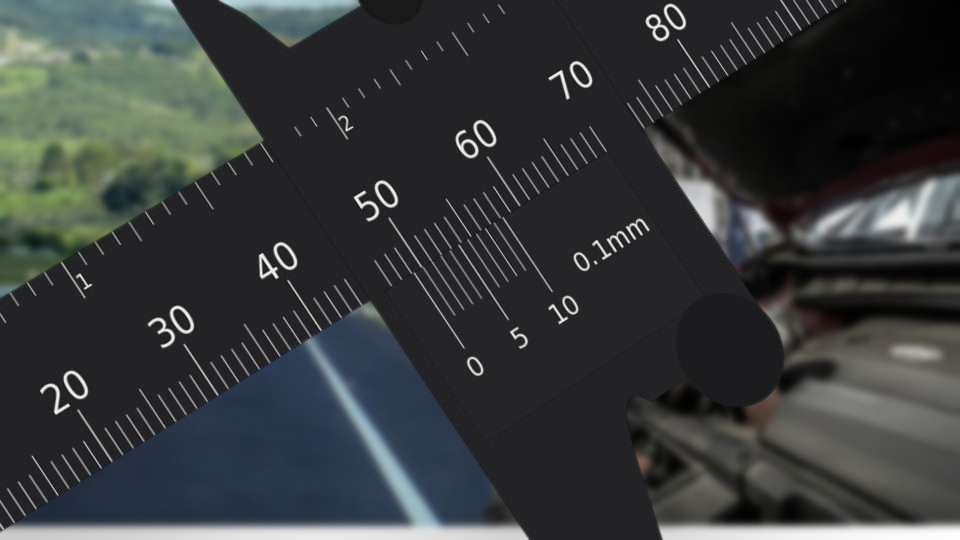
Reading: 49.2 mm
